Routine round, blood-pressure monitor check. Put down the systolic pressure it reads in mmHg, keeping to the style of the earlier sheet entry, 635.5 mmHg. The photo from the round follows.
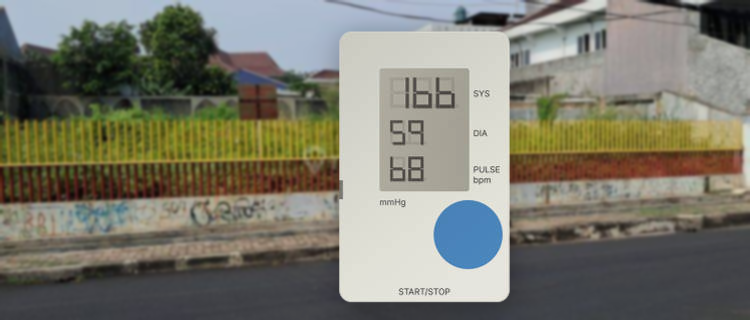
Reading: 166 mmHg
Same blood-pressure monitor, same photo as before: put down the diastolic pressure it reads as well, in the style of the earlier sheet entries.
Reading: 59 mmHg
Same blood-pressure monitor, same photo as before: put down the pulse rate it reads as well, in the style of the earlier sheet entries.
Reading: 68 bpm
